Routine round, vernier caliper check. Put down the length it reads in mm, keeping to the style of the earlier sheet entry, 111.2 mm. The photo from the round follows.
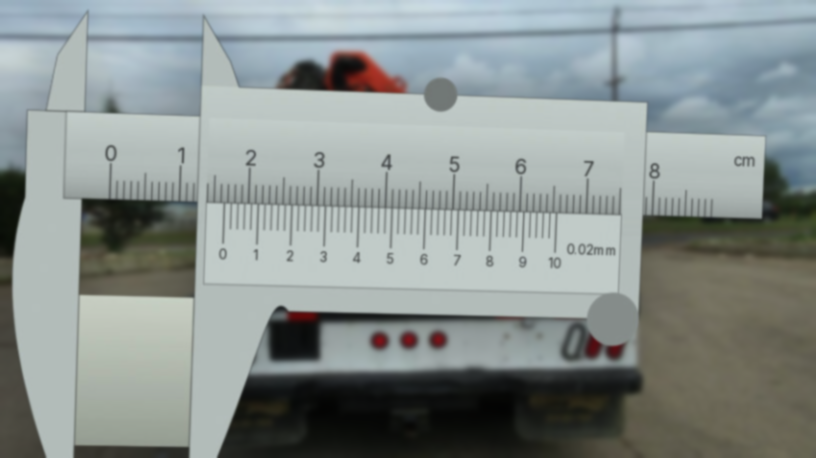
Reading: 16.5 mm
